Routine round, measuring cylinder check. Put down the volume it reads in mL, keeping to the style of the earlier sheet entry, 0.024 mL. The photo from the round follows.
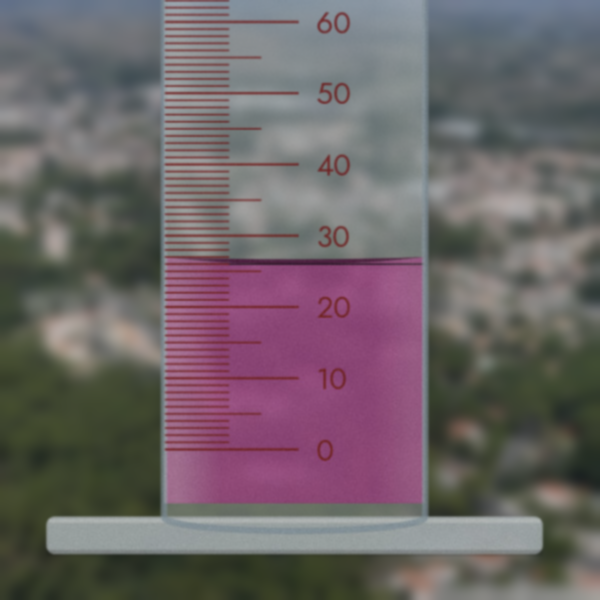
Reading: 26 mL
